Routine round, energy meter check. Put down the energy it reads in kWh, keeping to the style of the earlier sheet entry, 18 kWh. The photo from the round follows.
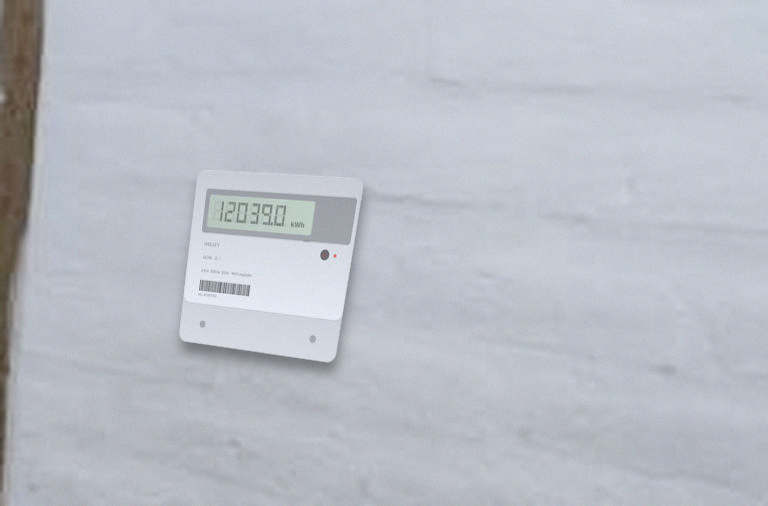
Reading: 12039.0 kWh
